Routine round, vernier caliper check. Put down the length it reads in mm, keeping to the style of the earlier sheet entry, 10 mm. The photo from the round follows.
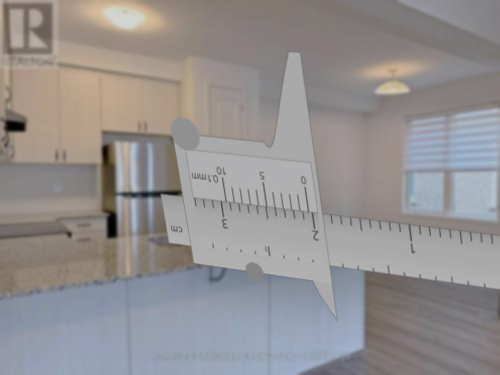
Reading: 20.4 mm
